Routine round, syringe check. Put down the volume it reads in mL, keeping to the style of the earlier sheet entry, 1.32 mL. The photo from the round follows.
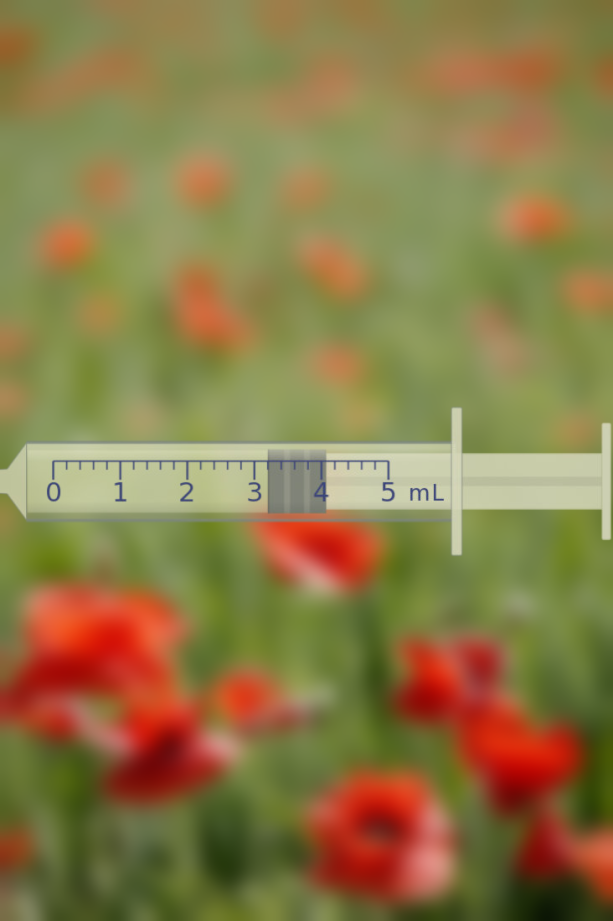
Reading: 3.2 mL
